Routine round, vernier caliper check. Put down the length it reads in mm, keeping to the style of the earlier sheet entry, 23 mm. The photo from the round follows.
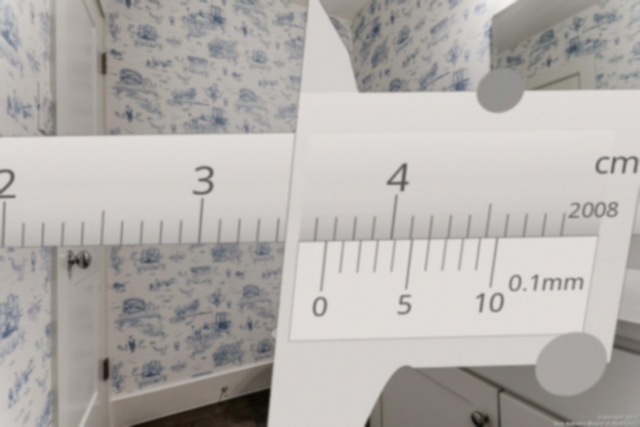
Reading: 36.6 mm
